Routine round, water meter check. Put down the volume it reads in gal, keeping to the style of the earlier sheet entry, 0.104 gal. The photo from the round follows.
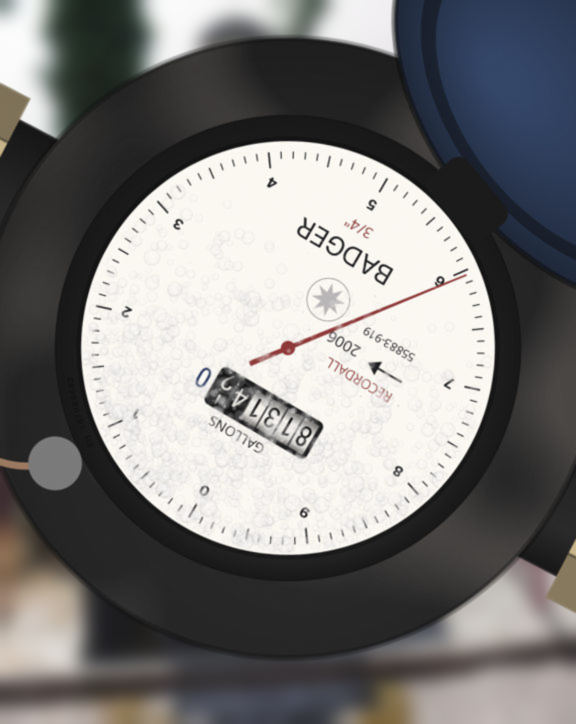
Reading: 8131416.0 gal
